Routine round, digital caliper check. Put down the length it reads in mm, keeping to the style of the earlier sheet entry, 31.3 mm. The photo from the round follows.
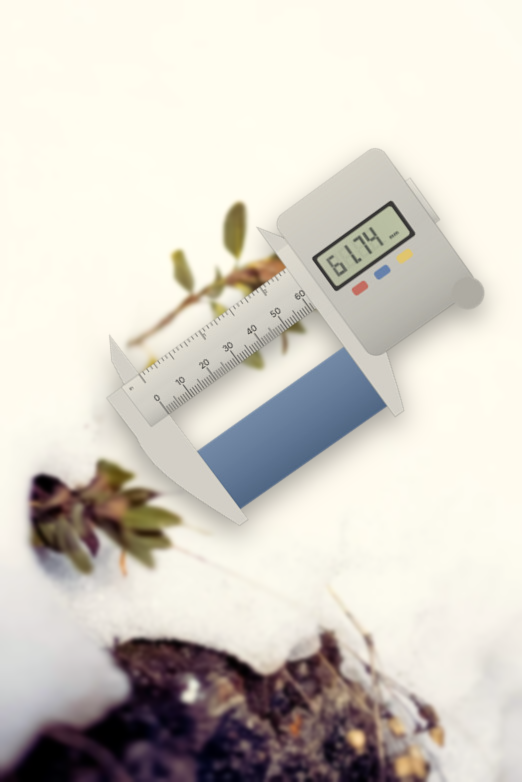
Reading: 61.74 mm
